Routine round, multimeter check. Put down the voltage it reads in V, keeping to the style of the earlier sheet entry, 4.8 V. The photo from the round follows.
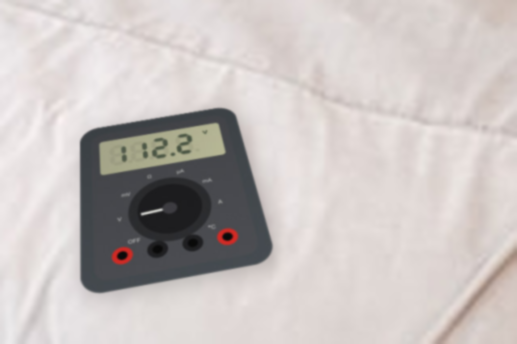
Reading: 112.2 V
